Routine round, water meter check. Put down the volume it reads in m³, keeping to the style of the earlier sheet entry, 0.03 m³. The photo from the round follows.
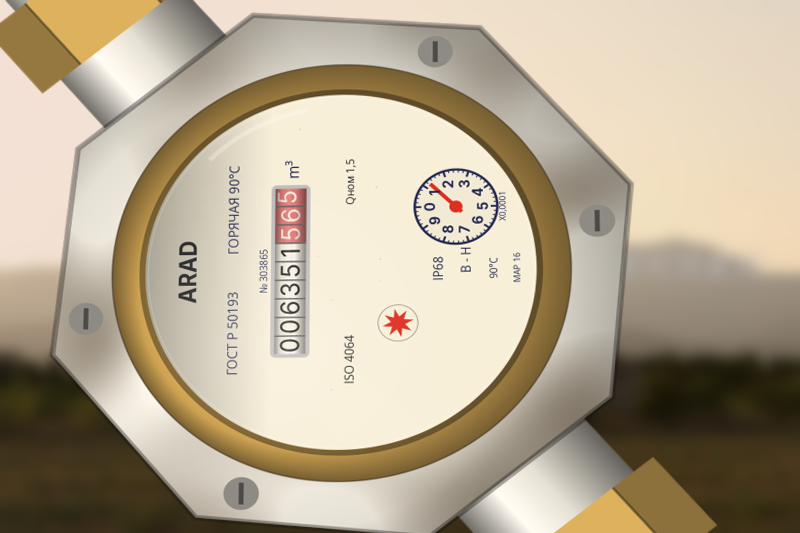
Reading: 6351.5651 m³
